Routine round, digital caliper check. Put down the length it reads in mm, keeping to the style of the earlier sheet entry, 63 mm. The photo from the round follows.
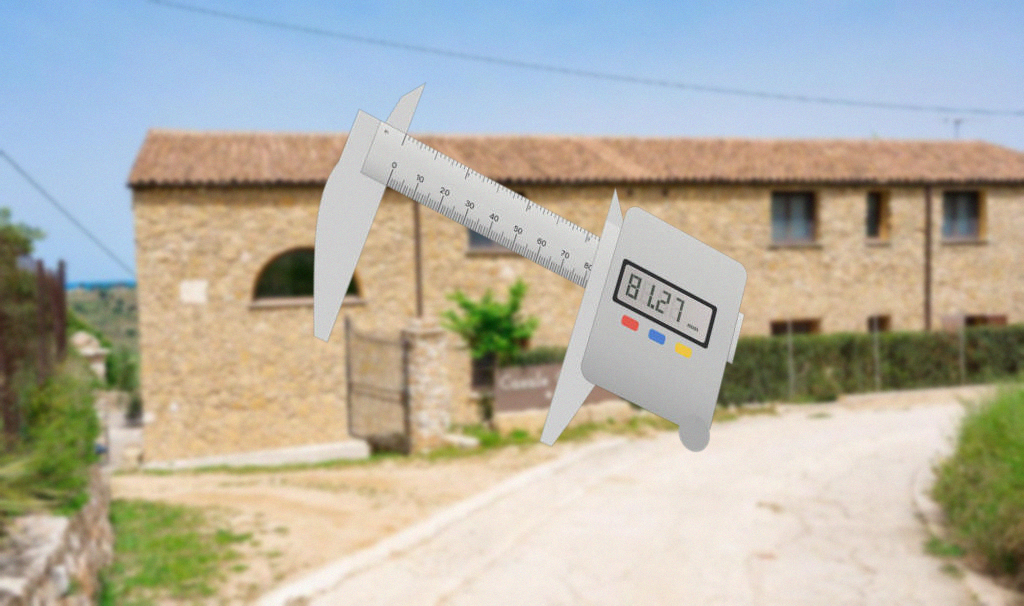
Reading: 81.27 mm
